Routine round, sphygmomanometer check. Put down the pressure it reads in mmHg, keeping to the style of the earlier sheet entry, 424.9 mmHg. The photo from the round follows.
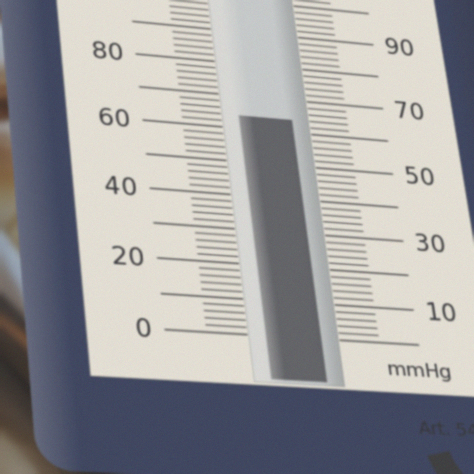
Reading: 64 mmHg
